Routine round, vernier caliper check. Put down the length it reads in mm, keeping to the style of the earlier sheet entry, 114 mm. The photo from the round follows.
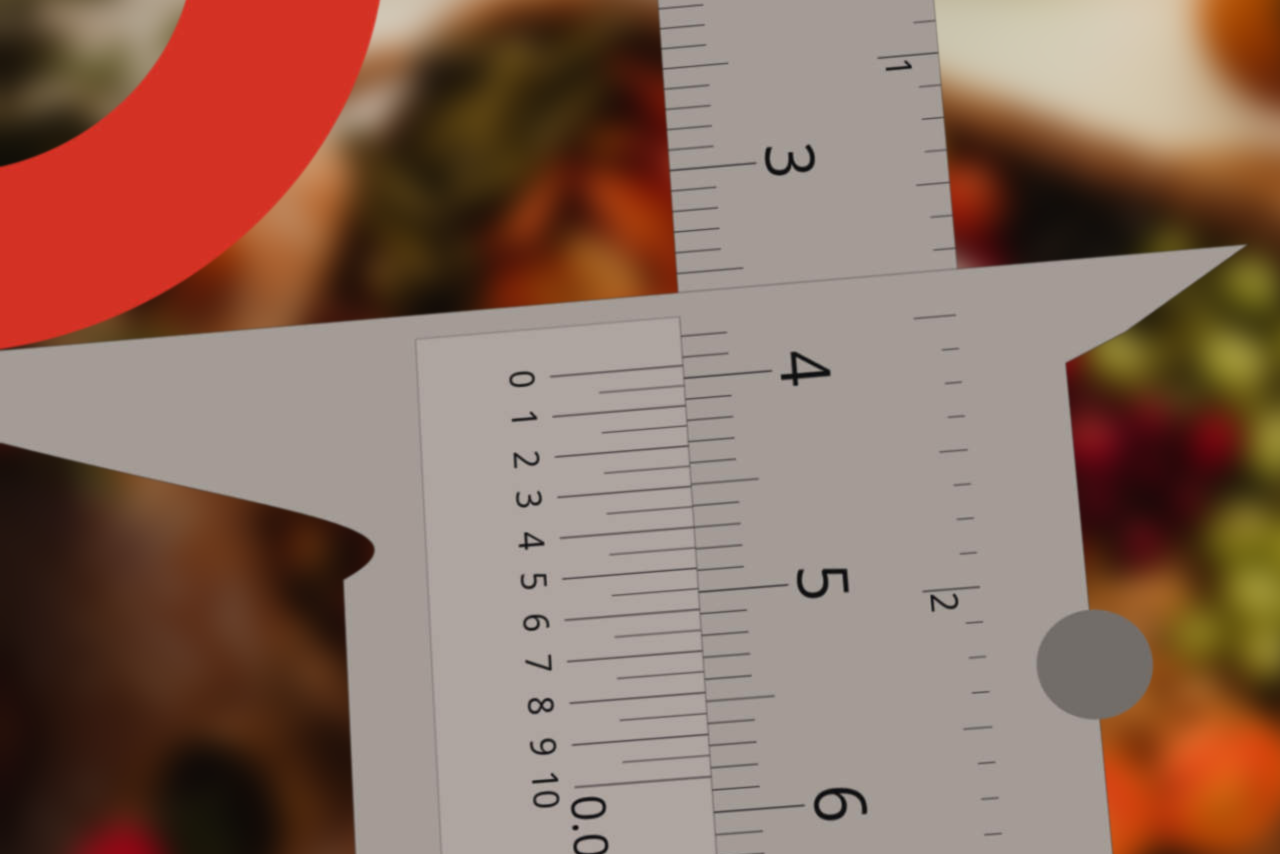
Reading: 39.4 mm
